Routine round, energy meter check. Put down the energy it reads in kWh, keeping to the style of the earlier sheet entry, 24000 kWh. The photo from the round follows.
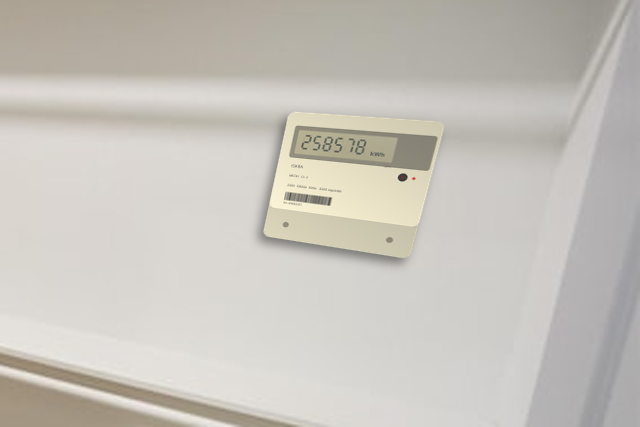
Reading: 258578 kWh
